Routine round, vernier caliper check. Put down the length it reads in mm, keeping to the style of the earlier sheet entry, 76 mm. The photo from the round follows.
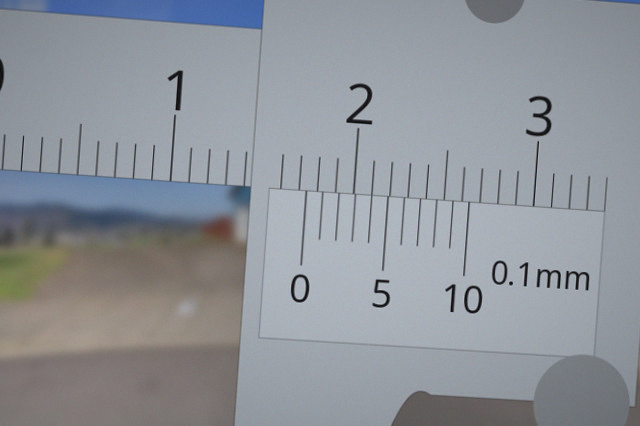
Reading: 17.4 mm
